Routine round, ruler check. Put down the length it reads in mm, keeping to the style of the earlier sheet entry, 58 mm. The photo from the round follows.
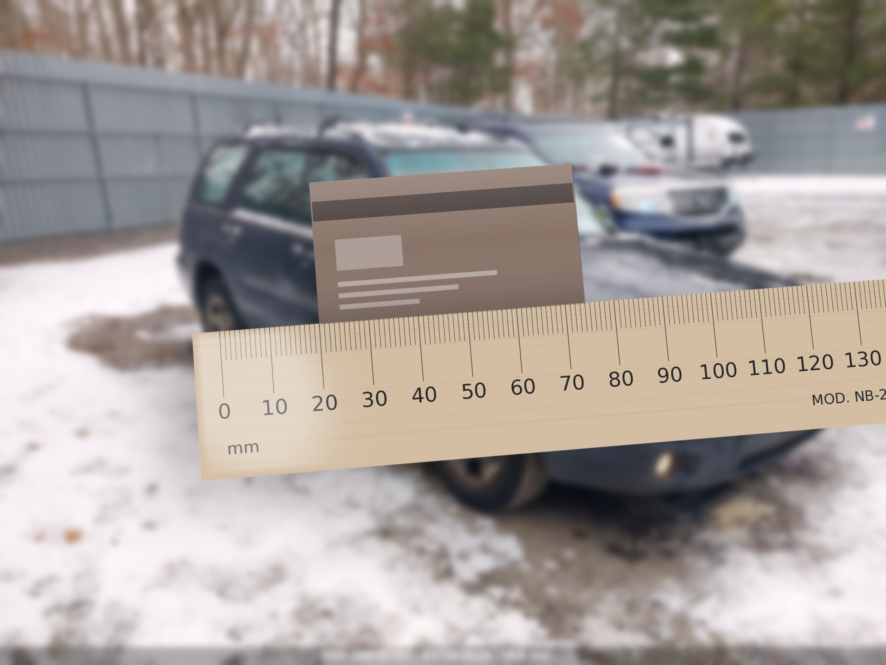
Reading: 54 mm
